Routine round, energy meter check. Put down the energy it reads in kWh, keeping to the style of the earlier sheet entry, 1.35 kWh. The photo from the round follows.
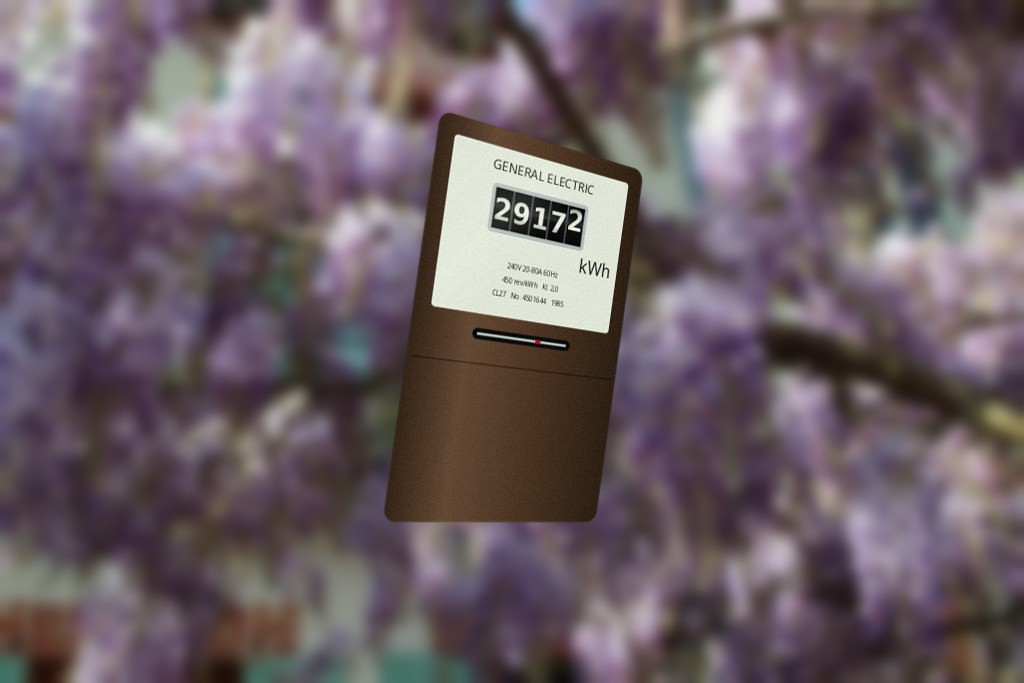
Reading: 29172 kWh
